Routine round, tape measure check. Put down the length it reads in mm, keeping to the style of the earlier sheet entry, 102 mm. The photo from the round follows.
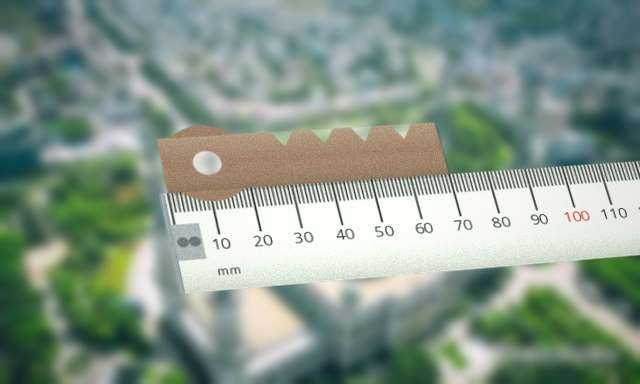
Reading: 70 mm
